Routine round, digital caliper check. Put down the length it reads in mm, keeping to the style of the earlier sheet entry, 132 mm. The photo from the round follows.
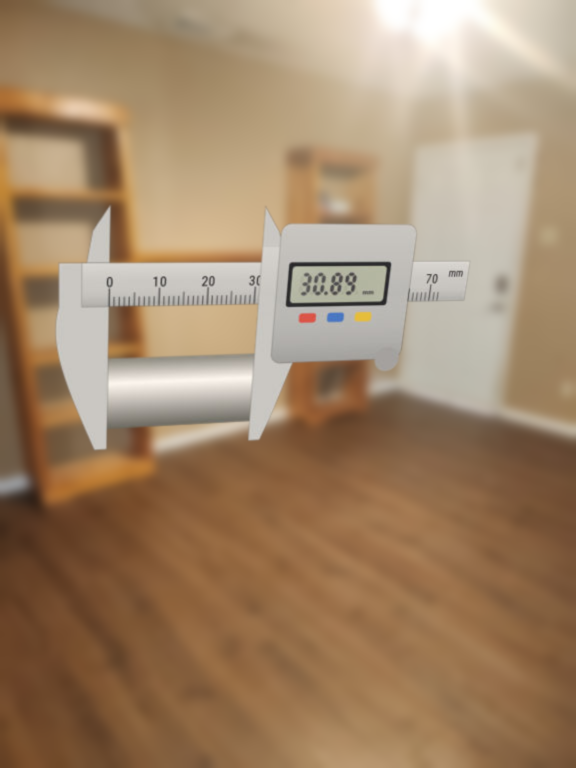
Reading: 30.89 mm
